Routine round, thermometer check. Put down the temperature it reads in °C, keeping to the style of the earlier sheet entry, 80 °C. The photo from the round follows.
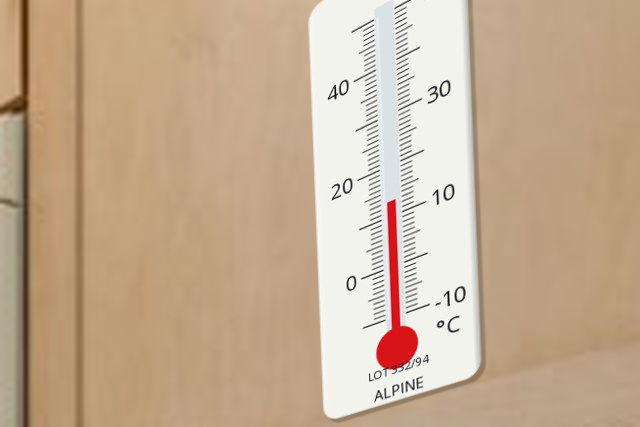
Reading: 13 °C
